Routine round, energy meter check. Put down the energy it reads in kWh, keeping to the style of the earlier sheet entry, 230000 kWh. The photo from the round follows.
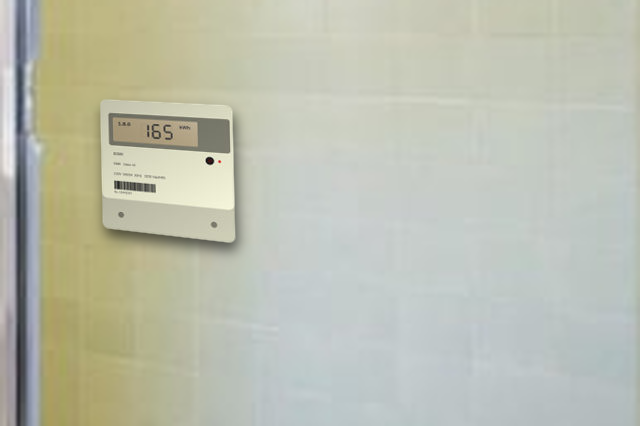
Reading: 165 kWh
